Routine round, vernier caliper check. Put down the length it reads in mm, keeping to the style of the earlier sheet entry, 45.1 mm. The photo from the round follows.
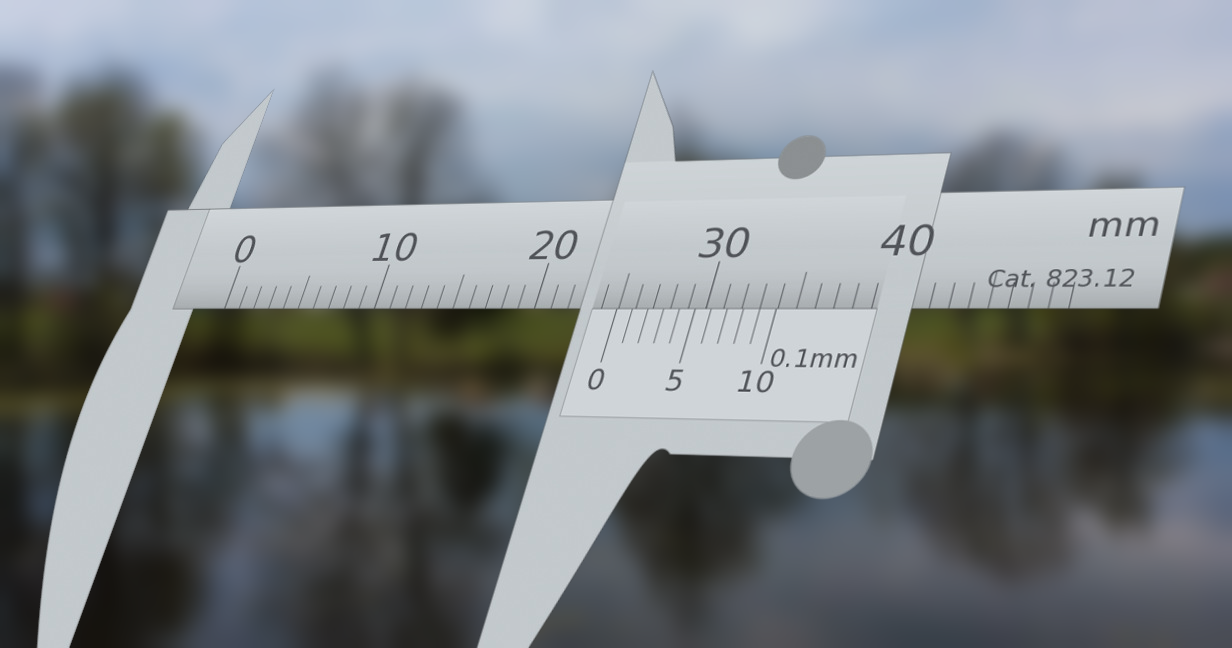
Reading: 24.9 mm
